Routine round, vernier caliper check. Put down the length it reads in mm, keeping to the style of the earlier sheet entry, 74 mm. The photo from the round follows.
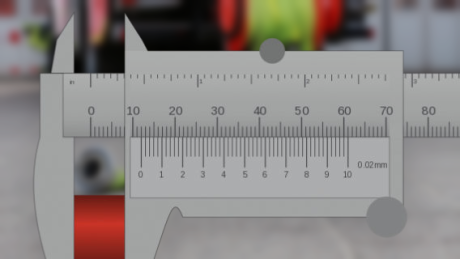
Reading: 12.0 mm
